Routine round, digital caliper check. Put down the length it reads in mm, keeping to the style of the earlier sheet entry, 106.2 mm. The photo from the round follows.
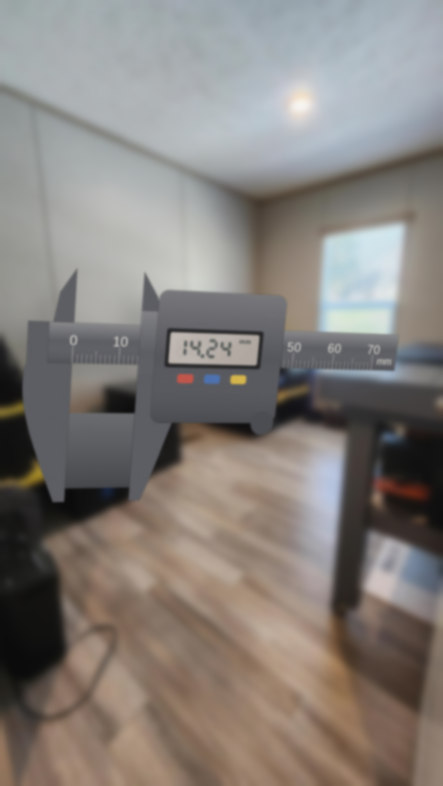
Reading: 14.24 mm
